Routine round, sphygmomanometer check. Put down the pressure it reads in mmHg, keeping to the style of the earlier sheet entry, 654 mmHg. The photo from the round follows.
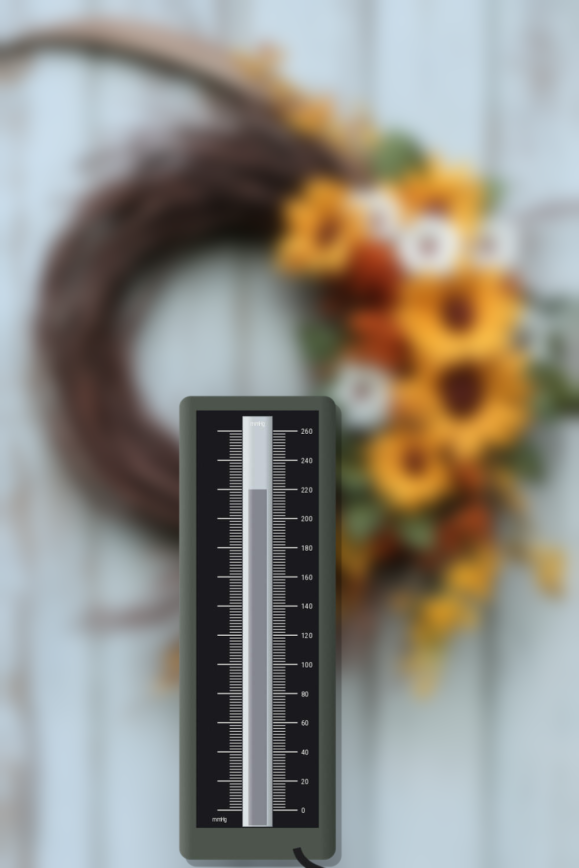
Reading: 220 mmHg
